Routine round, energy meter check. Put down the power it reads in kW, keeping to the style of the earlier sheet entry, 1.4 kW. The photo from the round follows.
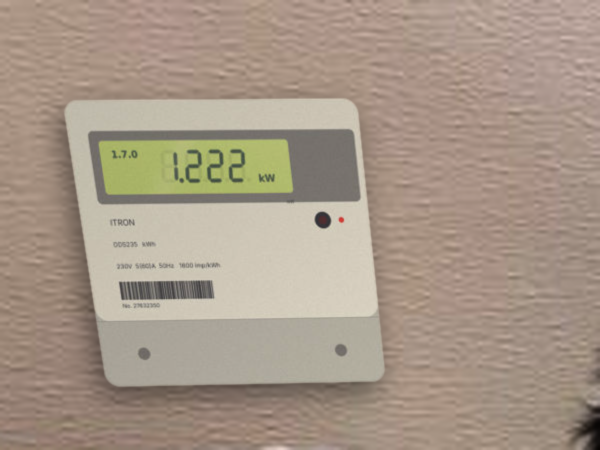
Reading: 1.222 kW
